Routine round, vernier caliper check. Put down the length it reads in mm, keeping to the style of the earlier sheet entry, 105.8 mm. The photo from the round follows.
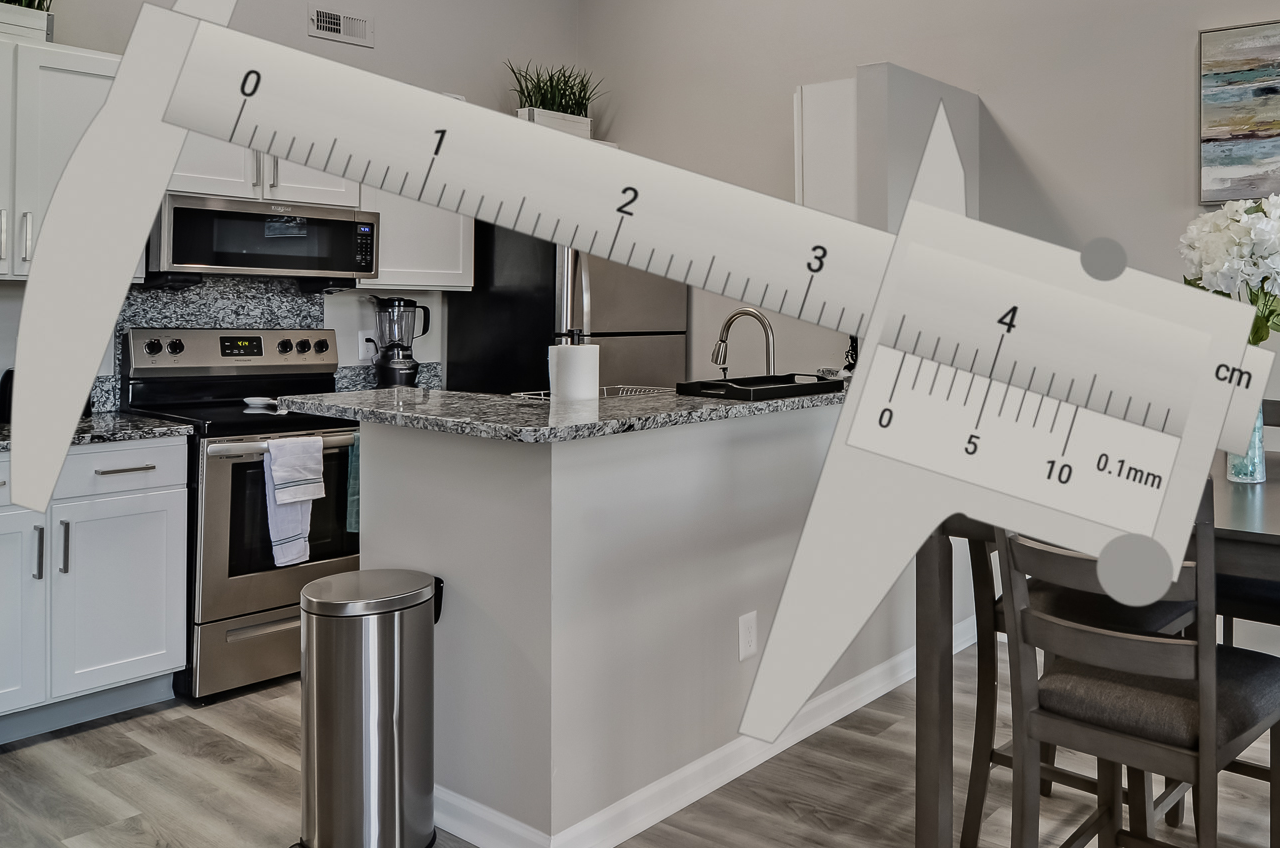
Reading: 35.6 mm
